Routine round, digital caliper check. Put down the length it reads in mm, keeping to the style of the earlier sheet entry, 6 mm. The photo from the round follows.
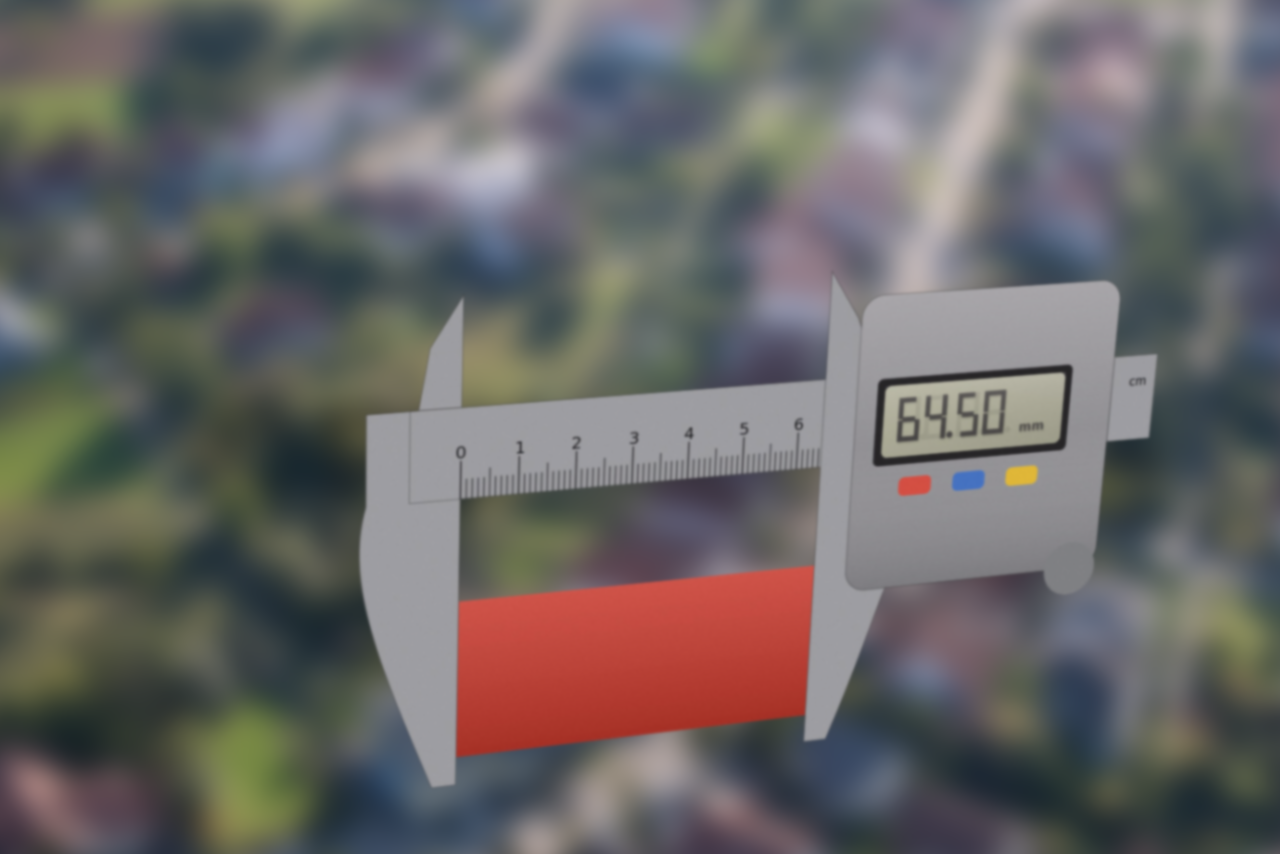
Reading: 64.50 mm
